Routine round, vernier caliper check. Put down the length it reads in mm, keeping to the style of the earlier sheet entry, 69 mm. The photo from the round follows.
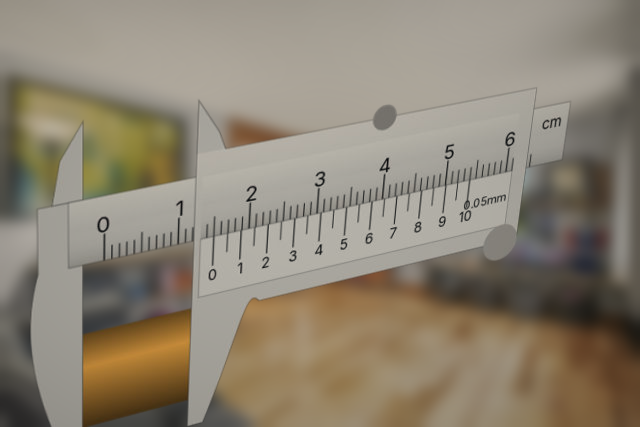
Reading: 15.0 mm
